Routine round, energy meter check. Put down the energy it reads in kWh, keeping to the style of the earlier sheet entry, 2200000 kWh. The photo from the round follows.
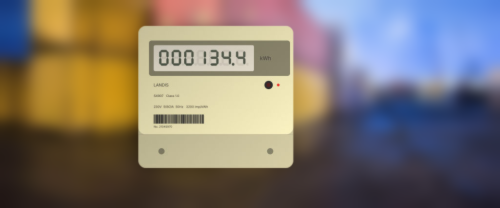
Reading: 134.4 kWh
